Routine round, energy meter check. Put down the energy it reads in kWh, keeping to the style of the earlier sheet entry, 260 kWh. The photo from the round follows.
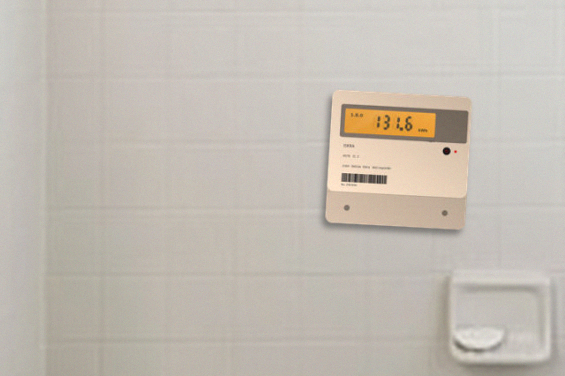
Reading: 131.6 kWh
